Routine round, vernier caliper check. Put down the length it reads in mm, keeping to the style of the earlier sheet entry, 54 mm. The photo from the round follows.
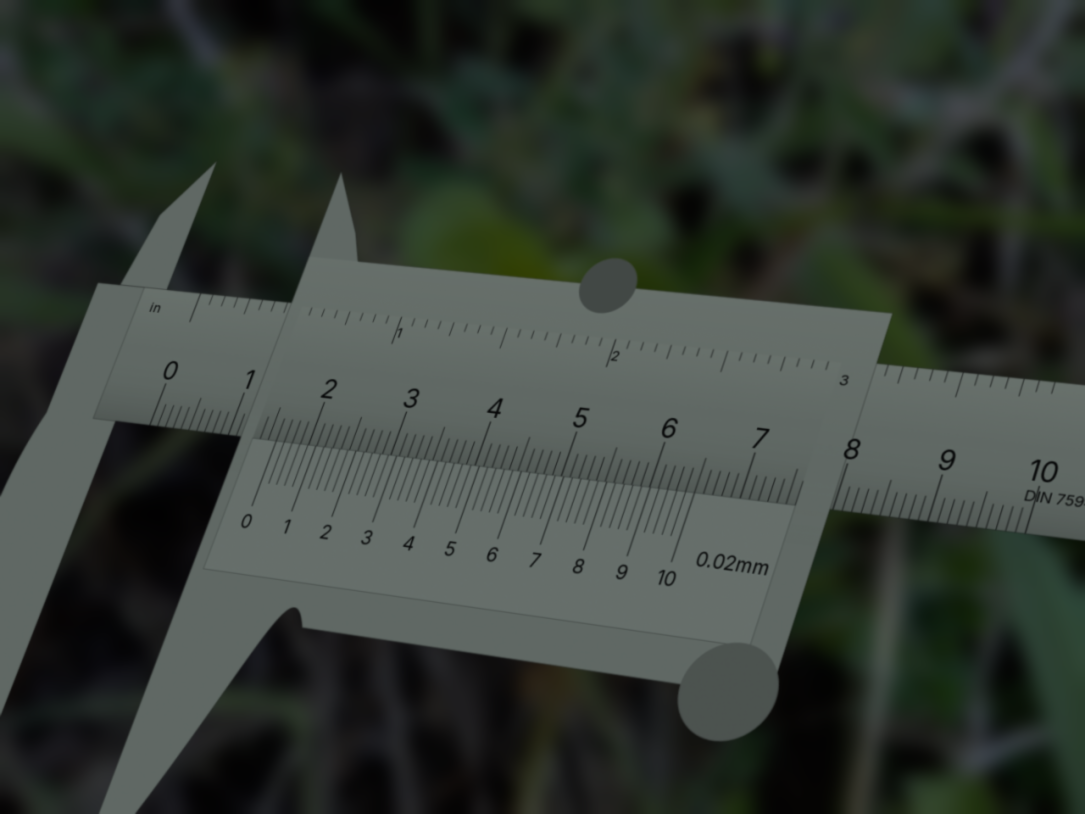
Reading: 16.0 mm
